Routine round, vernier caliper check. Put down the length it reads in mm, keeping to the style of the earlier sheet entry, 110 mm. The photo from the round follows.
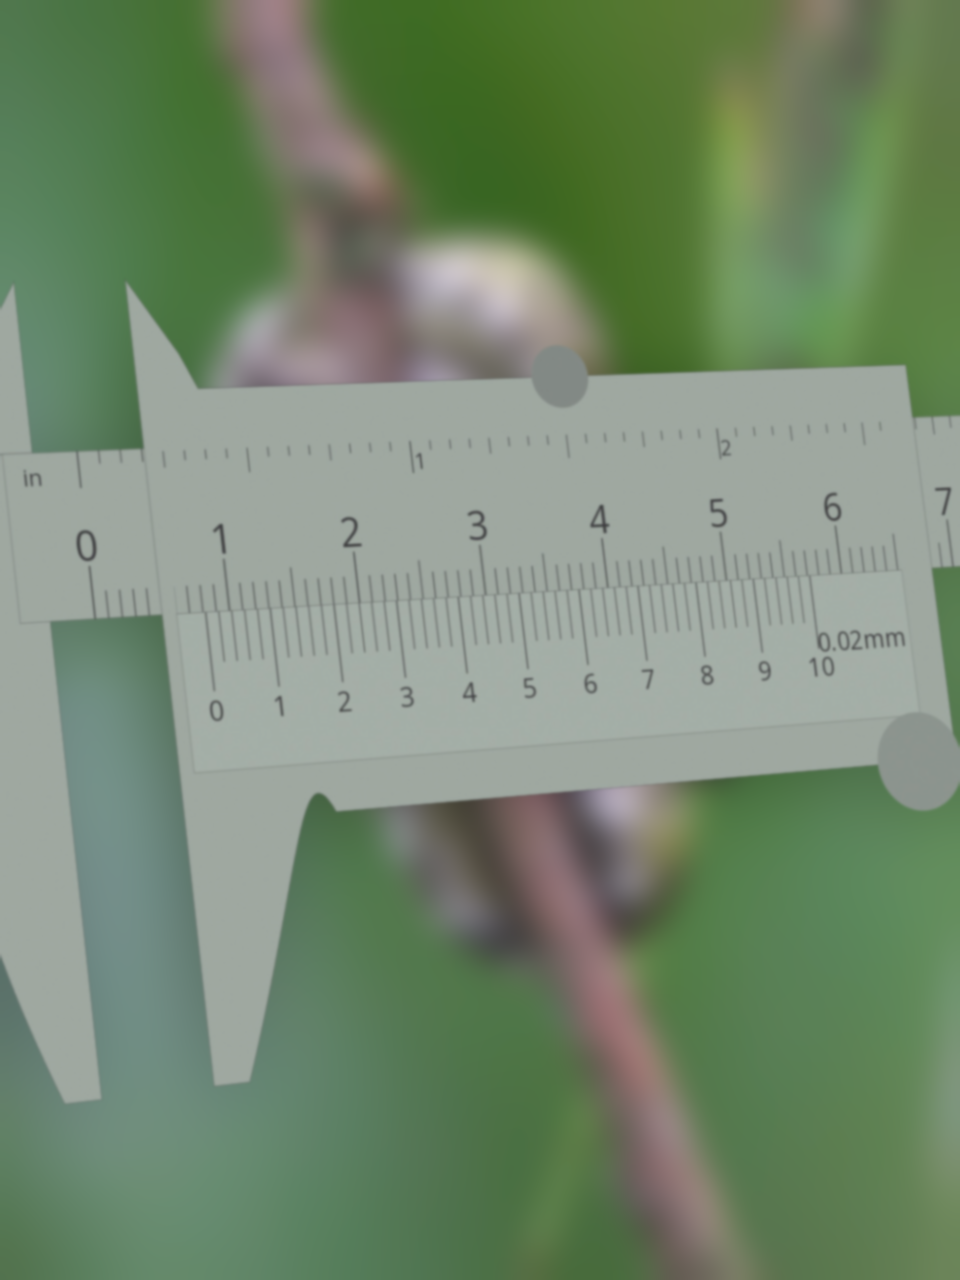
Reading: 8.2 mm
